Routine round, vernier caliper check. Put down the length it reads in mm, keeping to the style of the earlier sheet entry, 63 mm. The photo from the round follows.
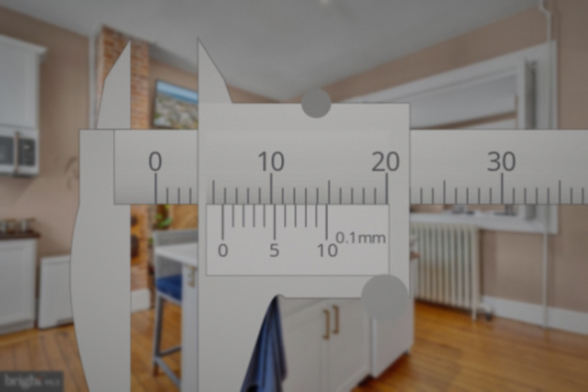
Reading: 5.8 mm
